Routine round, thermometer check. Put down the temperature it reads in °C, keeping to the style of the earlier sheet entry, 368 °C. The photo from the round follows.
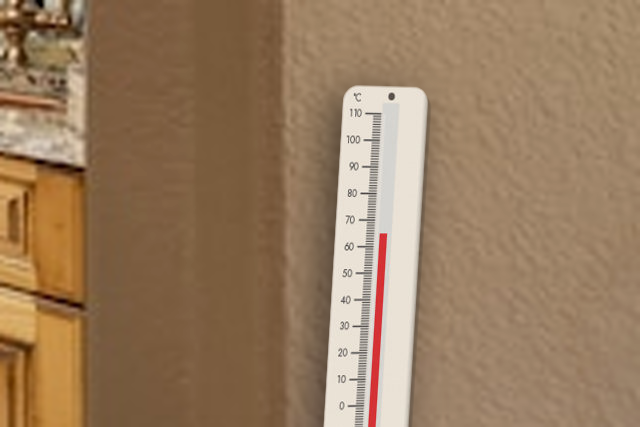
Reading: 65 °C
